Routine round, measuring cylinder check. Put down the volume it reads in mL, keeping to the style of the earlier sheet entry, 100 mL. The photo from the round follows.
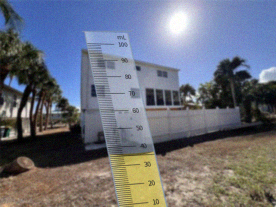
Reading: 35 mL
